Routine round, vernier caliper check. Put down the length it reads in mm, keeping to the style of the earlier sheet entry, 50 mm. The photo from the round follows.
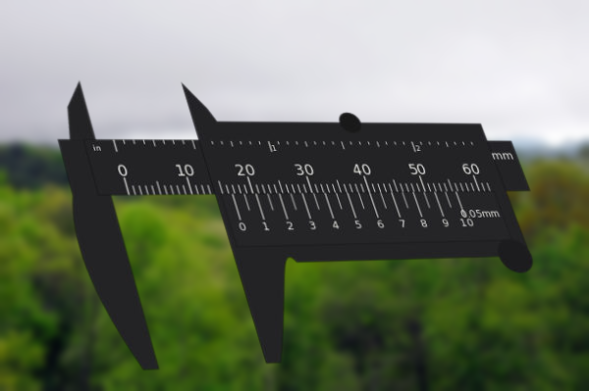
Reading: 16.6 mm
